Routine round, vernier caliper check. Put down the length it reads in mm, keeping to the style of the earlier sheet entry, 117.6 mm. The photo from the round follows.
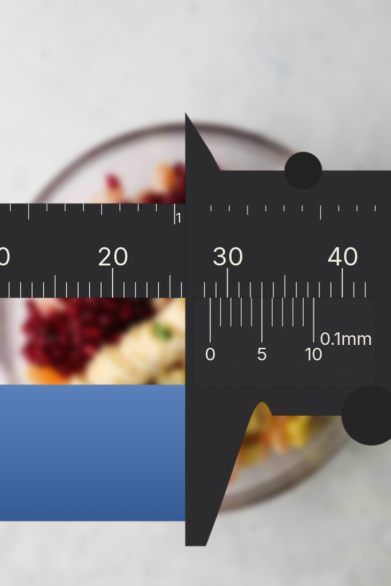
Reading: 28.5 mm
